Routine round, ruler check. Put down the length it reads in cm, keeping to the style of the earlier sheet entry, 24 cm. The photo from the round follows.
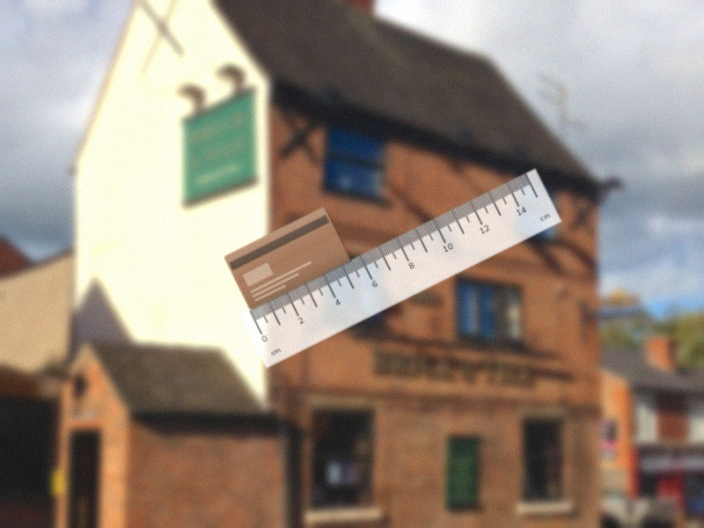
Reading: 5.5 cm
